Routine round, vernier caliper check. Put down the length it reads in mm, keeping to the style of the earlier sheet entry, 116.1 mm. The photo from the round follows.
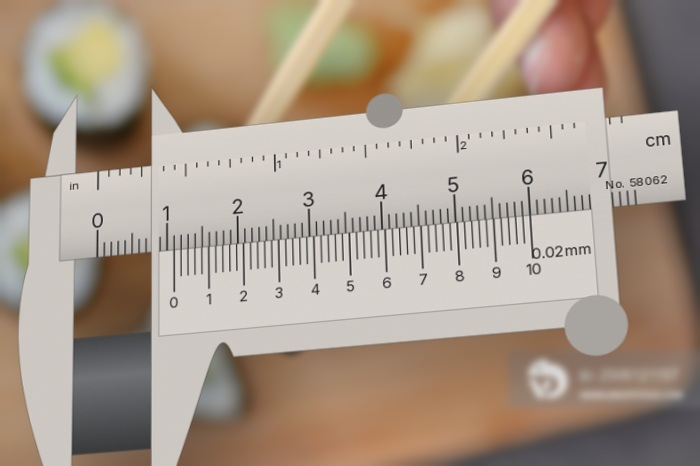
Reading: 11.0 mm
